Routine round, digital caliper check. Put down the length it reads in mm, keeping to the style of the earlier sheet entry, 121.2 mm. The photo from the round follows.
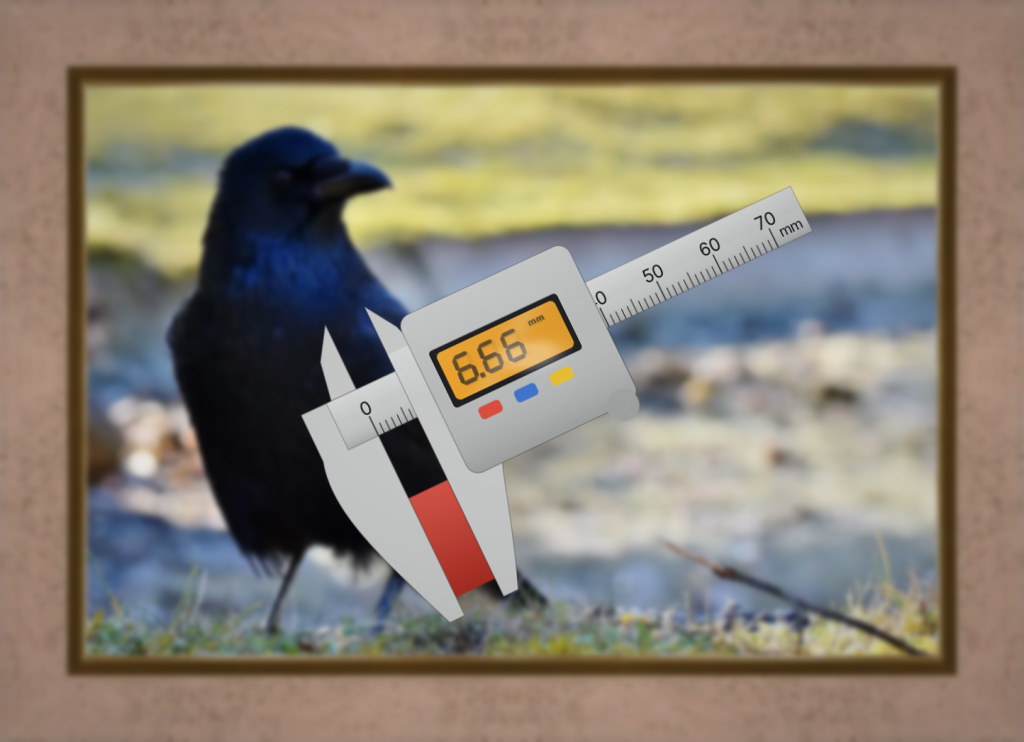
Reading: 6.66 mm
